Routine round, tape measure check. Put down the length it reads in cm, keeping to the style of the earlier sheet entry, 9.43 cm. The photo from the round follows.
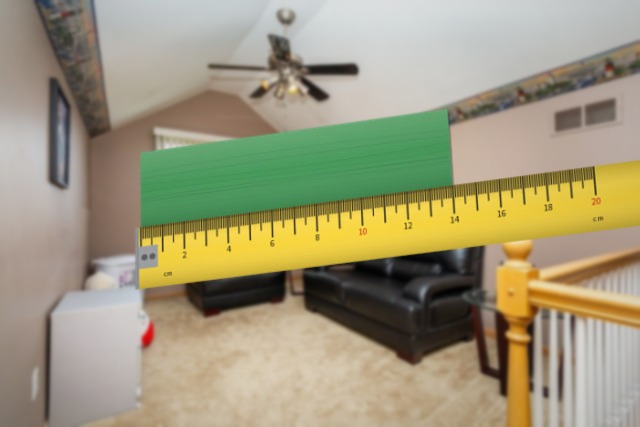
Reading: 14 cm
